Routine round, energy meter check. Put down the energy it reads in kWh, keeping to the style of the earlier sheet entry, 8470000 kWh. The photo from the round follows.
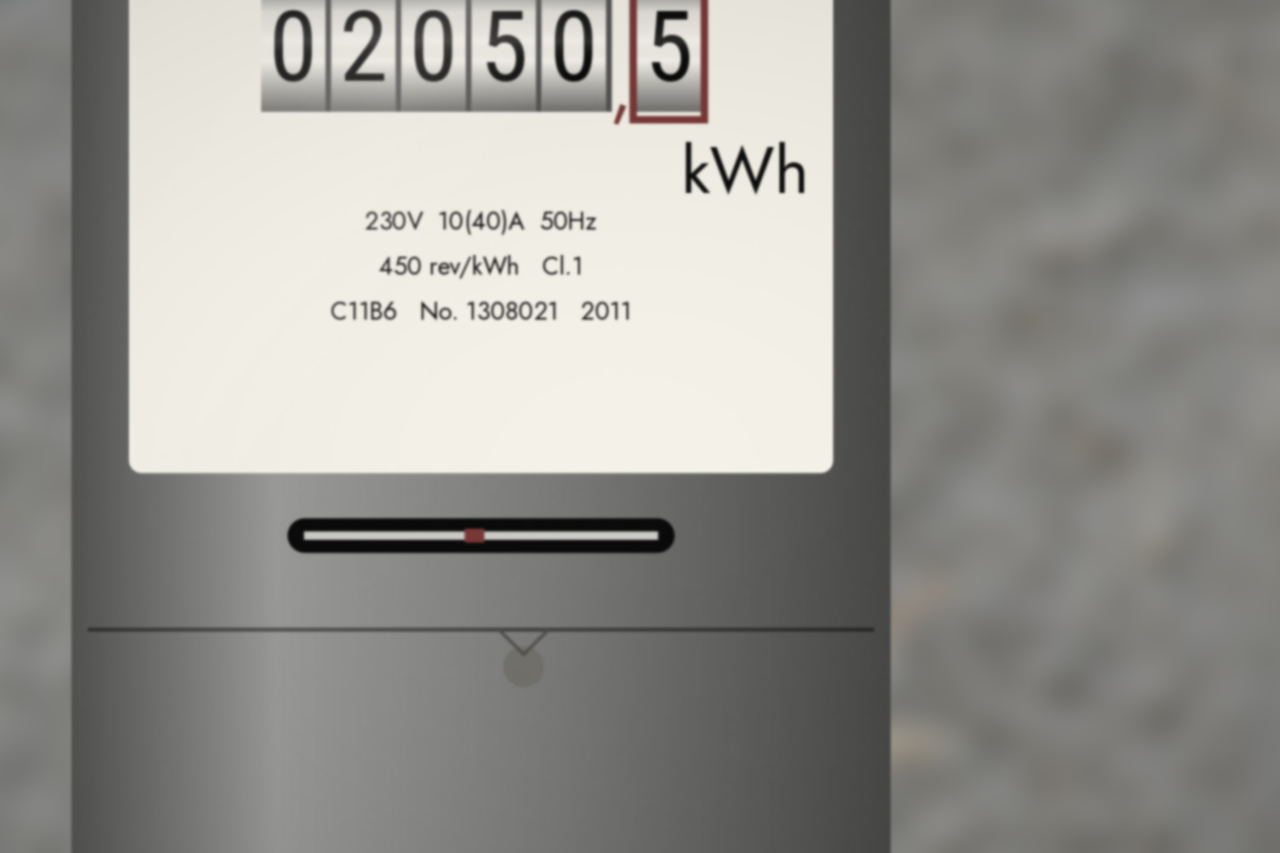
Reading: 2050.5 kWh
